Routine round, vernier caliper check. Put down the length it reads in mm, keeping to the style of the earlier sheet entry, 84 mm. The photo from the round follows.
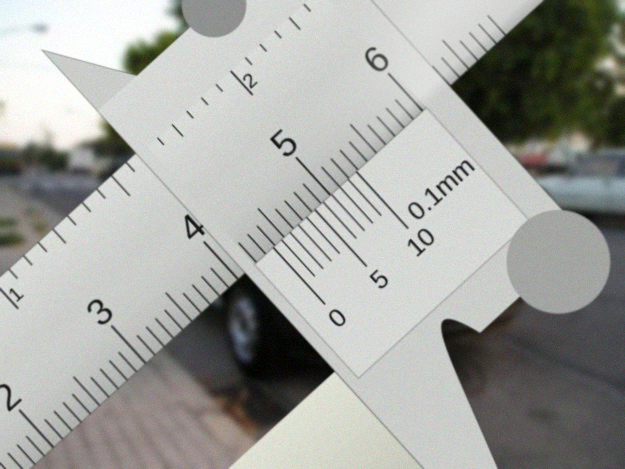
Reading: 43.8 mm
